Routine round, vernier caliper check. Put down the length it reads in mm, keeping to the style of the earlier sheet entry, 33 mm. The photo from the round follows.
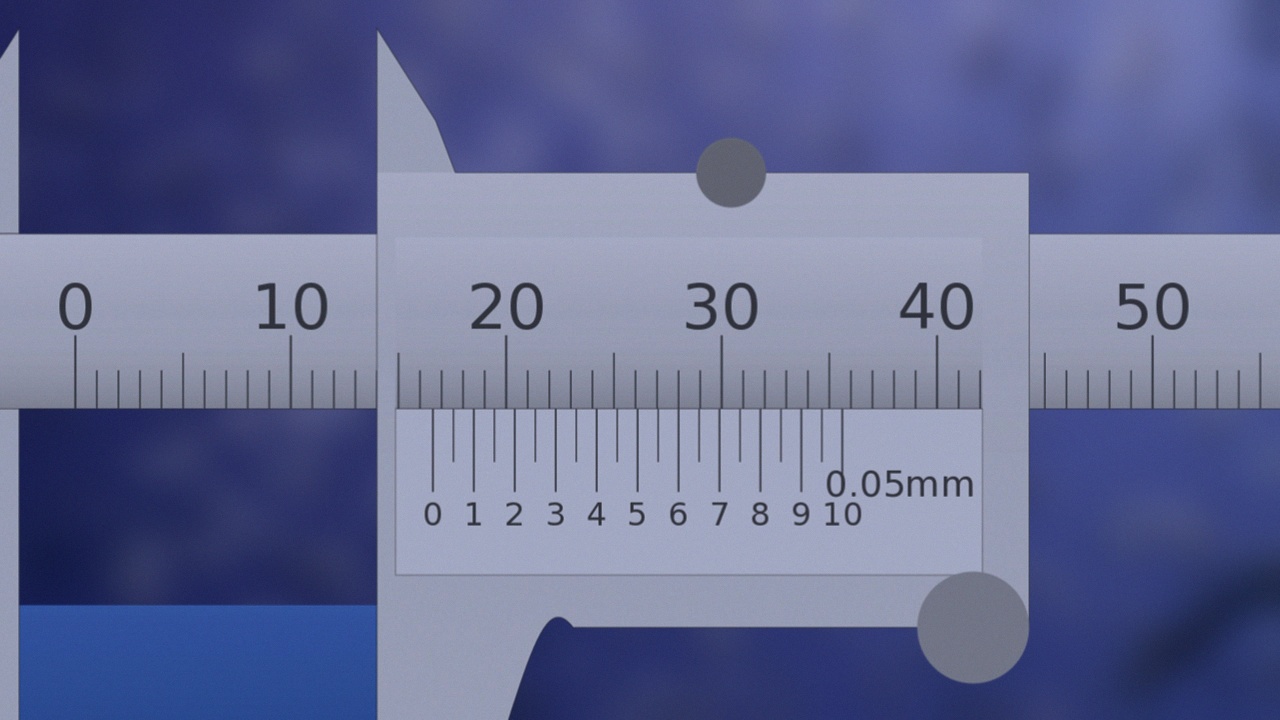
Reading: 16.6 mm
